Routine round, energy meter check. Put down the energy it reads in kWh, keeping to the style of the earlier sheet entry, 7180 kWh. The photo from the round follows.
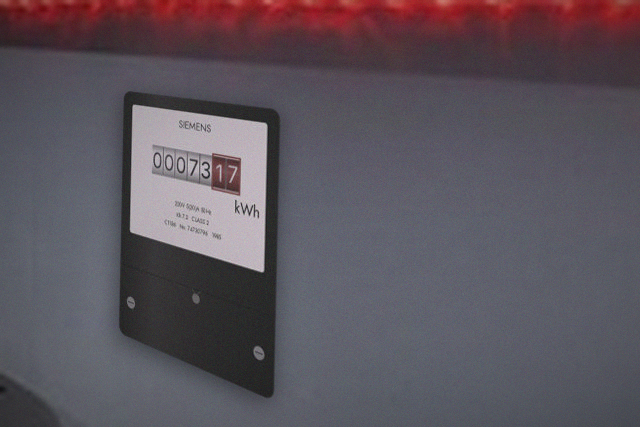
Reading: 73.17 kWh
